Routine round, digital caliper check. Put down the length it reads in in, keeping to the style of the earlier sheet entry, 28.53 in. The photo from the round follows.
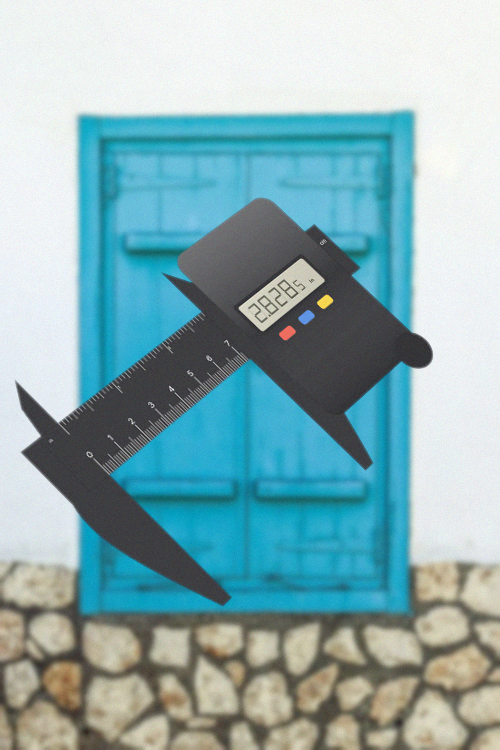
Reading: 2.8285 in
